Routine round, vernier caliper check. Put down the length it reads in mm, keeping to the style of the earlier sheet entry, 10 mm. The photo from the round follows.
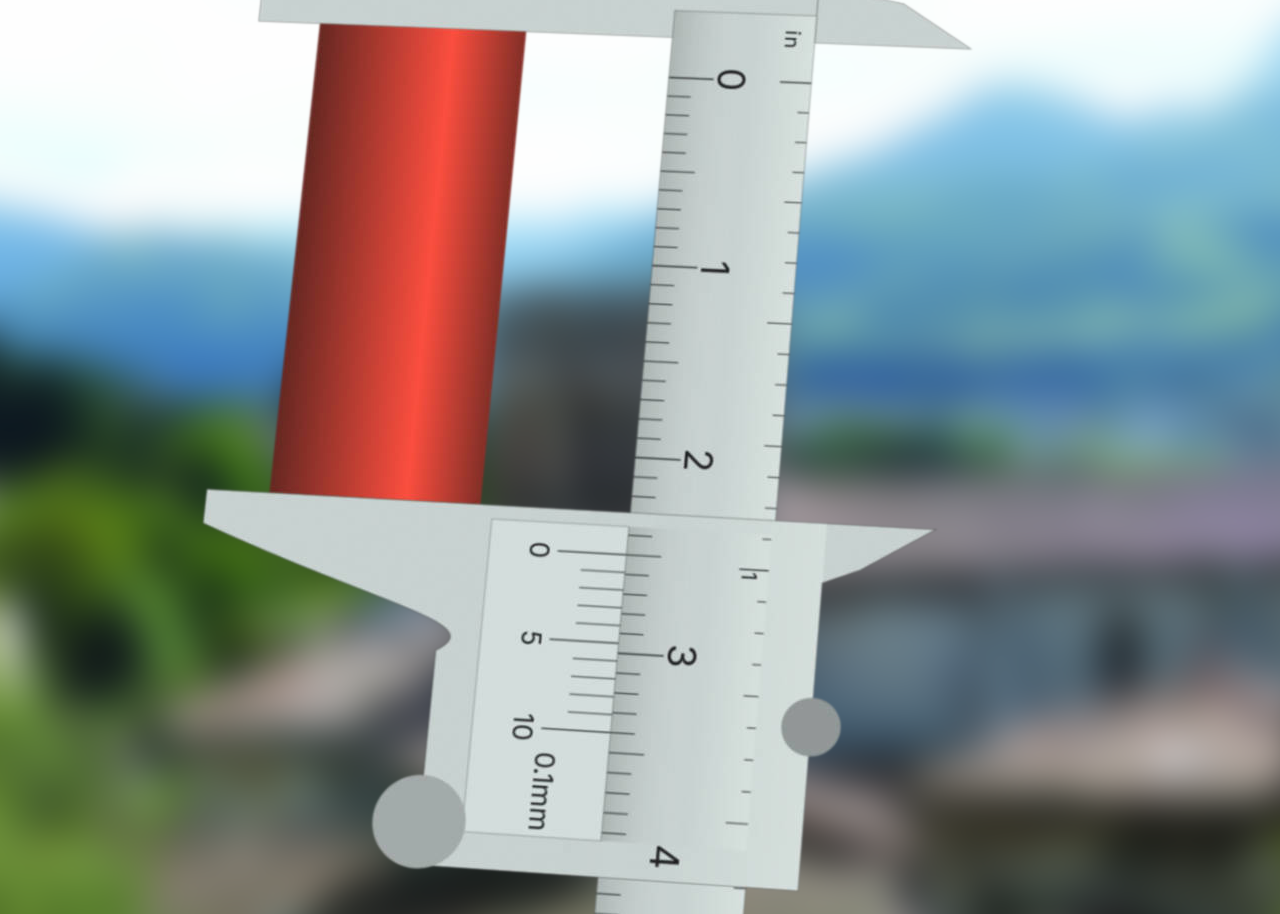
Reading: 25.0 mm
